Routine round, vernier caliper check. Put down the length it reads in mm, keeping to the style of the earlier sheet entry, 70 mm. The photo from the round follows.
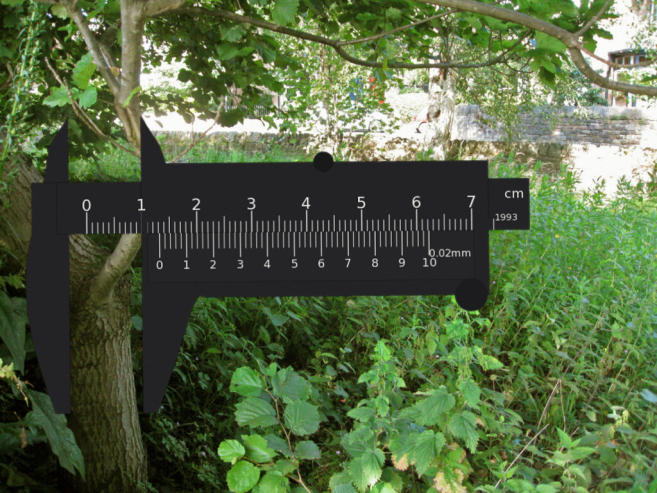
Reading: 13.2 mm
